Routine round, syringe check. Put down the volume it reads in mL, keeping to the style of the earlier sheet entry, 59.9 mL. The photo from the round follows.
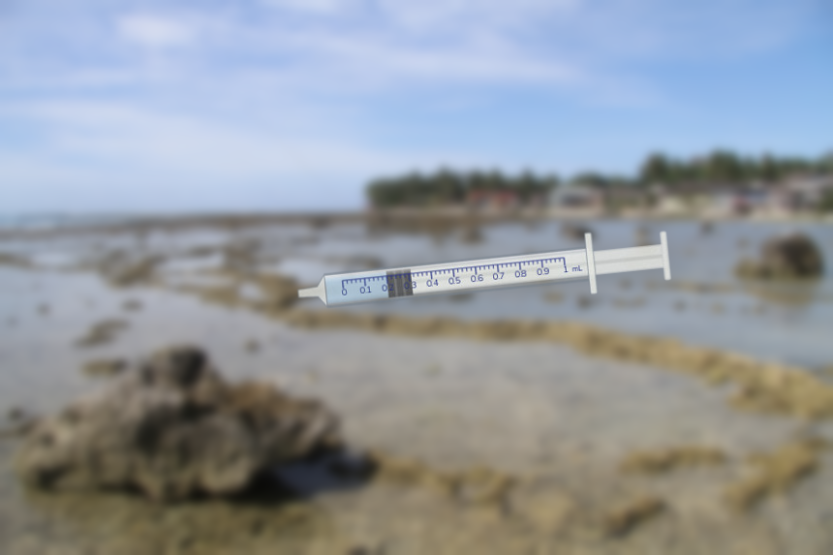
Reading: 0.2 mL
